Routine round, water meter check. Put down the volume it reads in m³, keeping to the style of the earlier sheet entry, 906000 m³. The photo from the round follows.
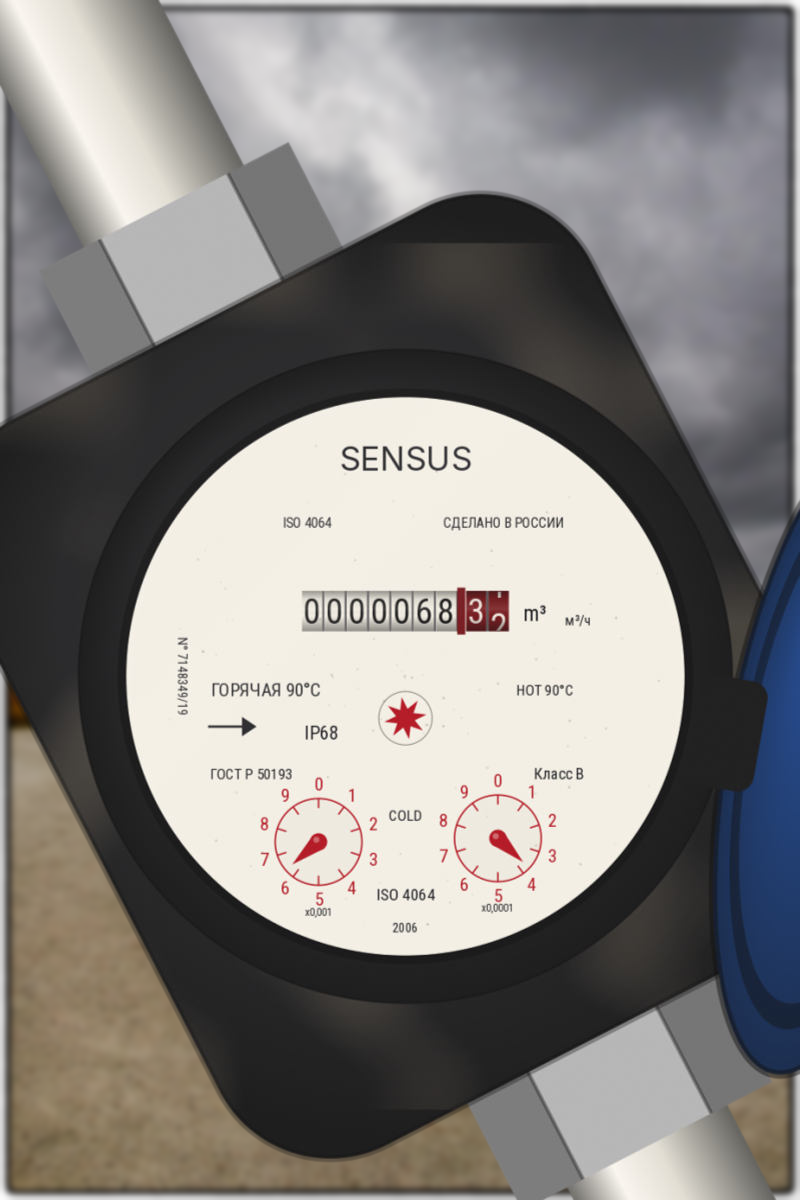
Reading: 68.3163 m³
